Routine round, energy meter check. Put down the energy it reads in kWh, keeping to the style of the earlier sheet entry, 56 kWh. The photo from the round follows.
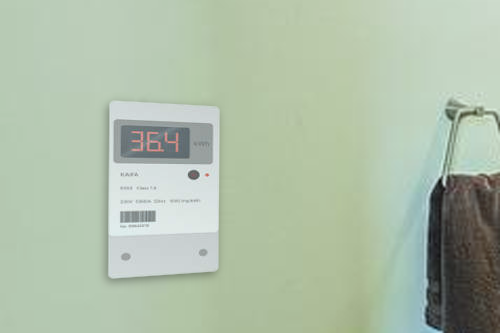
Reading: 36.4 kWh
